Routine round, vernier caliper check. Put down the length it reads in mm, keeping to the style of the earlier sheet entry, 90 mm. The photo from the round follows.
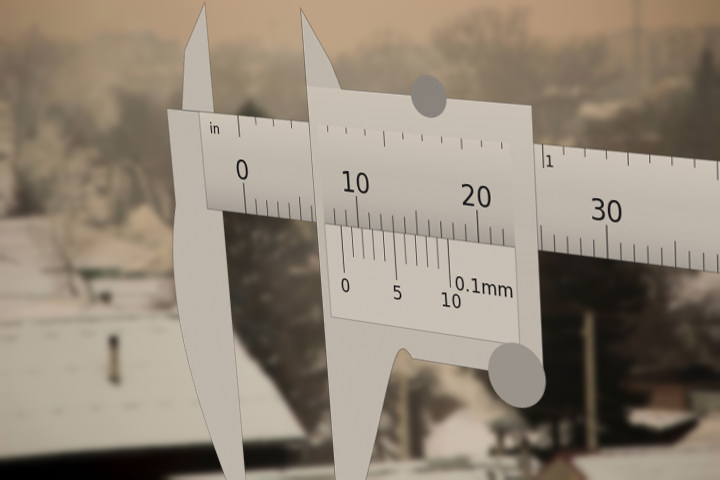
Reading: 8.5 mm
